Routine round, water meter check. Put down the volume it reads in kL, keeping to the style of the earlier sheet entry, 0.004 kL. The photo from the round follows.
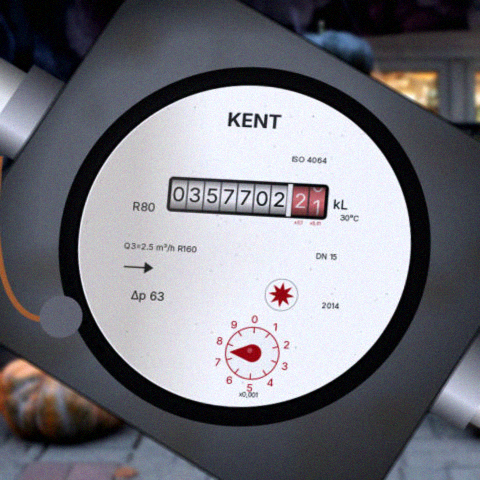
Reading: 357702.207 kL
